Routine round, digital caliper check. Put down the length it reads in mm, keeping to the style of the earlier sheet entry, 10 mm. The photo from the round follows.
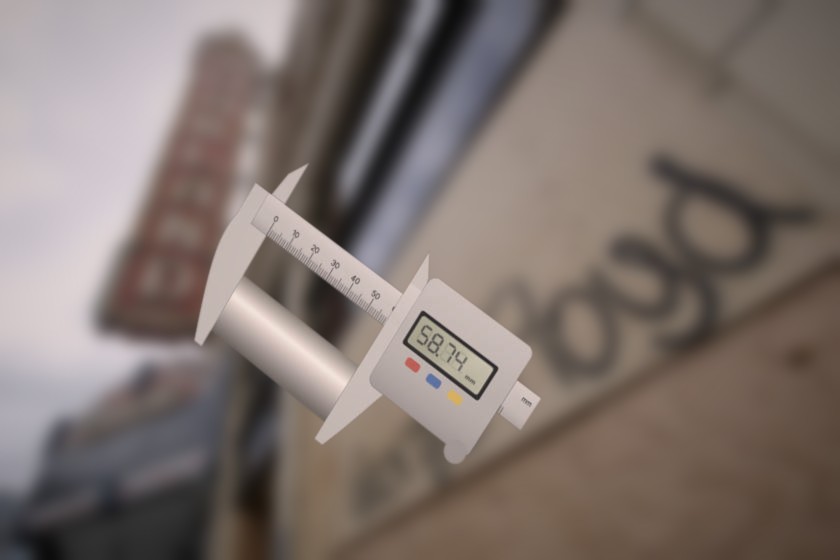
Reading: 58.74 mm
